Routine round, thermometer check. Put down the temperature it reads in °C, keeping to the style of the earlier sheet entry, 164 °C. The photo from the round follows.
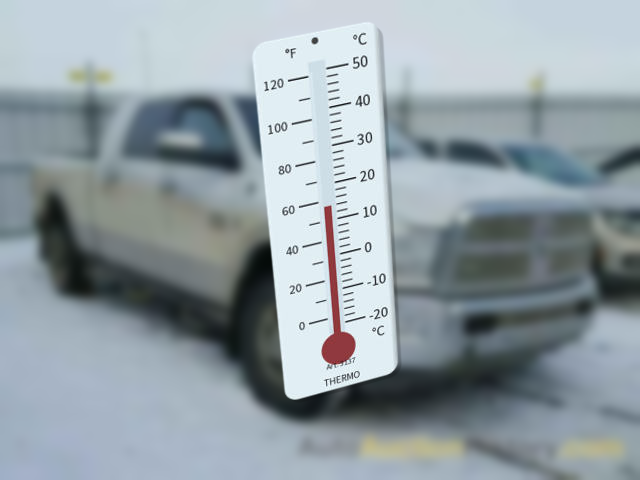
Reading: 14 °C
